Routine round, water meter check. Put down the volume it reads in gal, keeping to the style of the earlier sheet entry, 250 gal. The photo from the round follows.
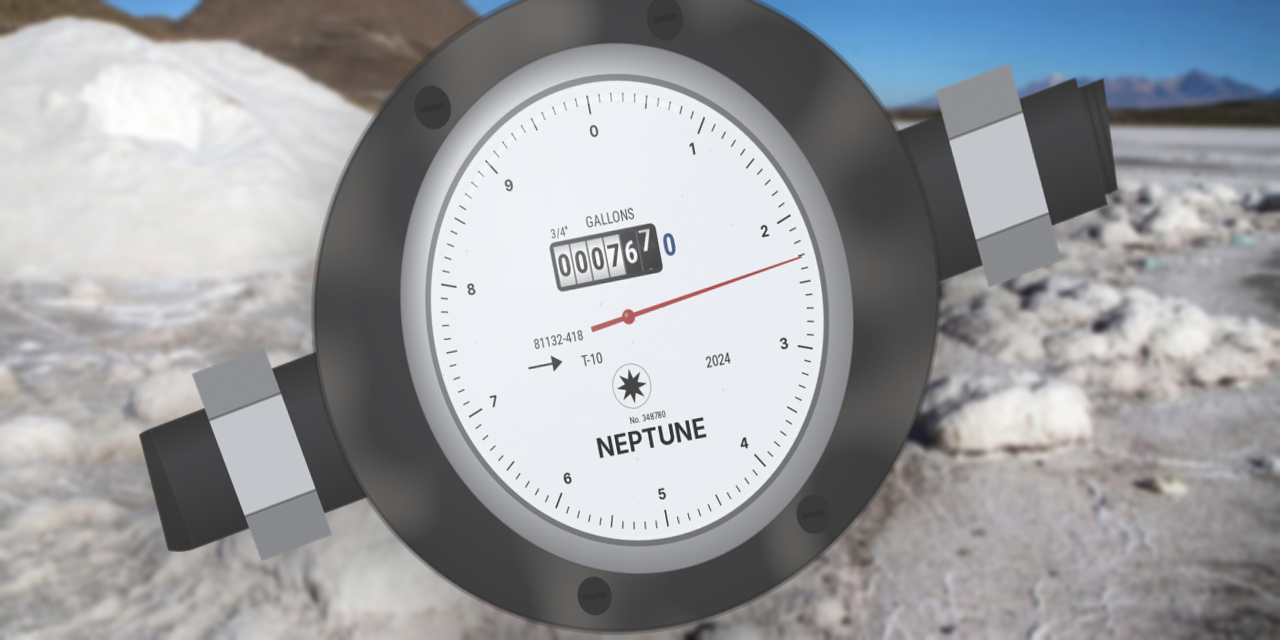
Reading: 7672.3 gal
